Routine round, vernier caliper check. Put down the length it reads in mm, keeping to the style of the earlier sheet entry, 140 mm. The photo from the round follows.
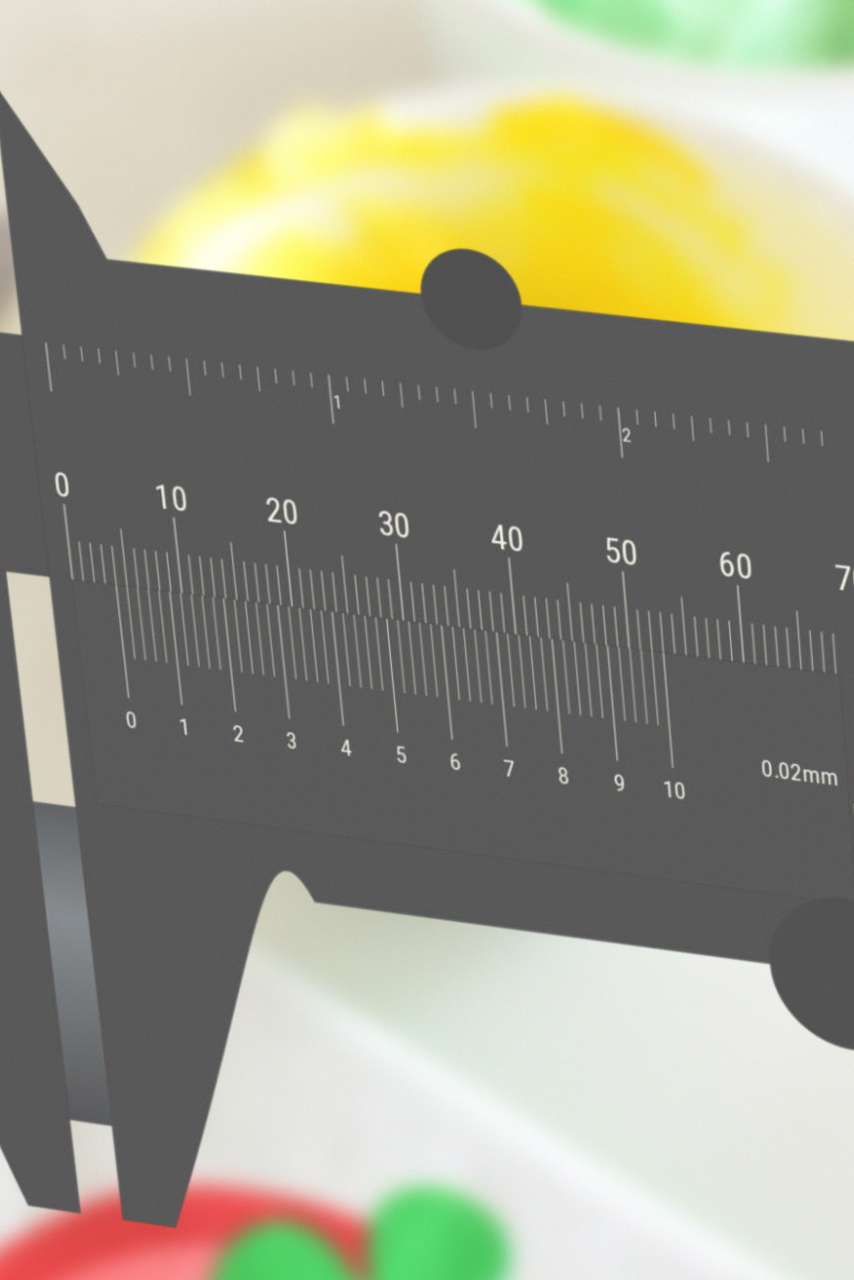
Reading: 4.0 mm
